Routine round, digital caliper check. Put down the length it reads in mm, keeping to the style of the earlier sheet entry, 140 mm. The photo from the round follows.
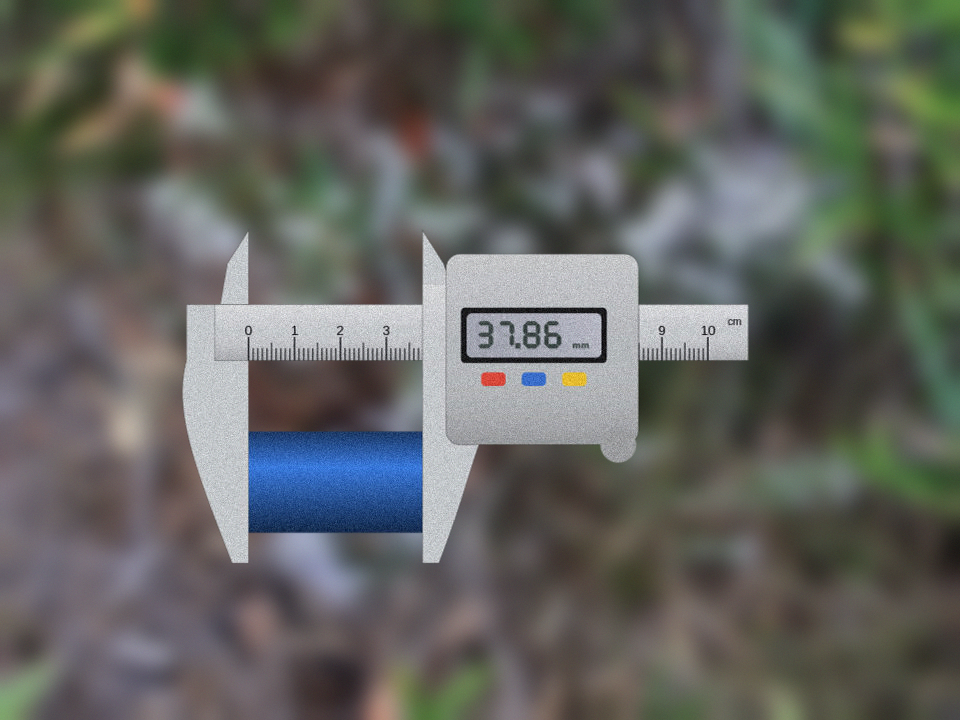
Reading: 37.86 mm
